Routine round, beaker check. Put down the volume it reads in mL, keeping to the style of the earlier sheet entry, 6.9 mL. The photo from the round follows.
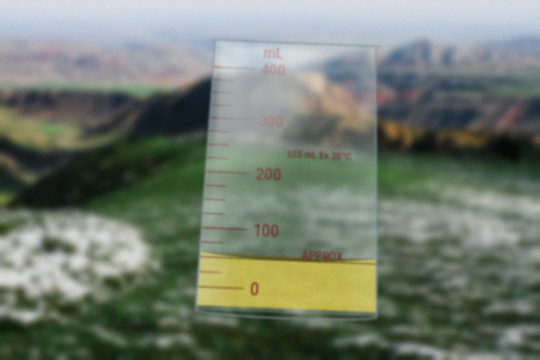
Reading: 50 mL
